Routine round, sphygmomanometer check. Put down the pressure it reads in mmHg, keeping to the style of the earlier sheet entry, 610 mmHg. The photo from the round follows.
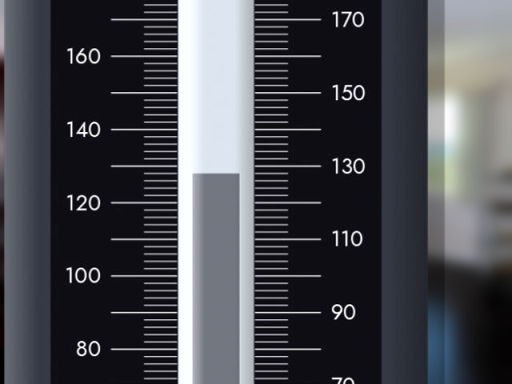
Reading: 128 mmHg
